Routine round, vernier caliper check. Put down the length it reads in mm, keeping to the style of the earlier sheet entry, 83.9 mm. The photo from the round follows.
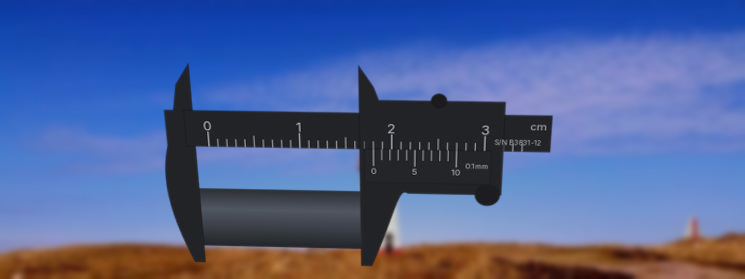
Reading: 18.0 mm
